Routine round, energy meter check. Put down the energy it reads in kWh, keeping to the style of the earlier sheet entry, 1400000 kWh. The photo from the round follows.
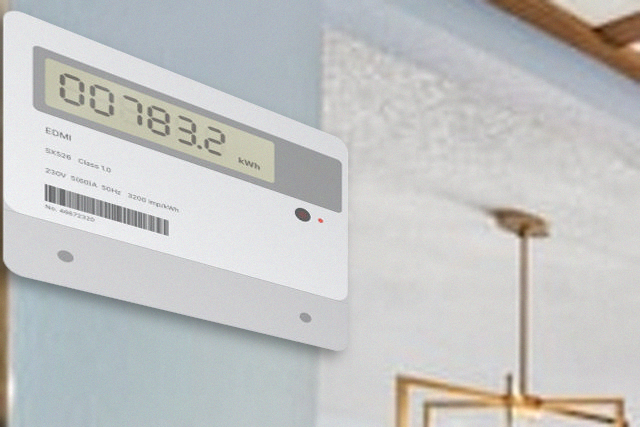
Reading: 783.2 kWh
